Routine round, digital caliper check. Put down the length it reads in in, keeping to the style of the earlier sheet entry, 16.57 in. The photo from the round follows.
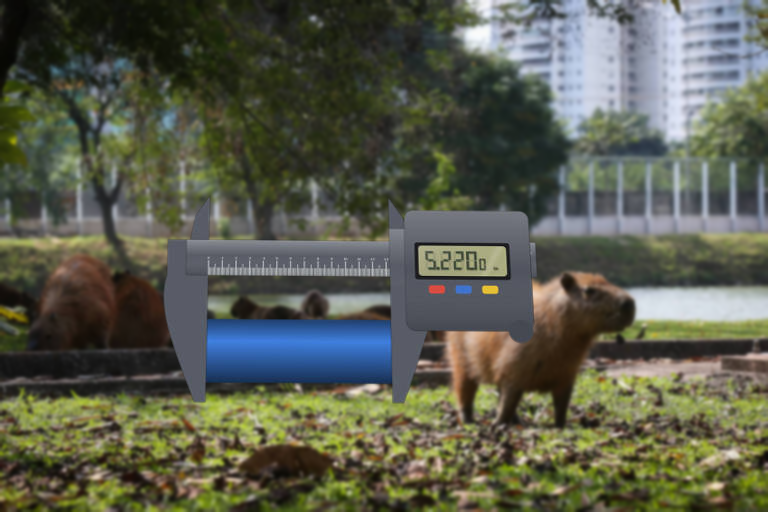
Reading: 5.2200 in
